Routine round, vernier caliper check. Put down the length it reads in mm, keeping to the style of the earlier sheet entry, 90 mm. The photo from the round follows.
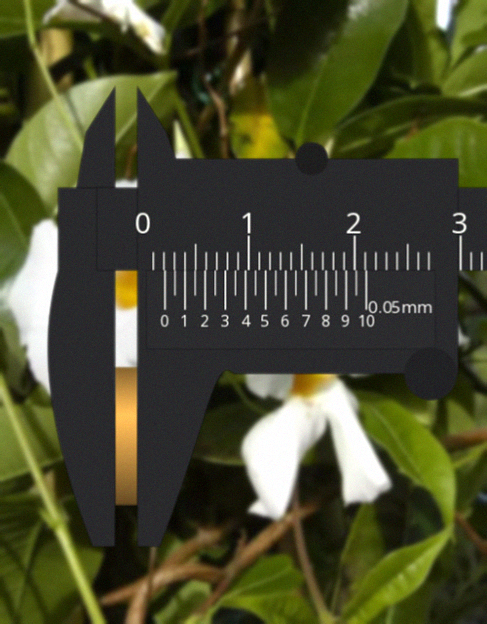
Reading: 2.1 mm
